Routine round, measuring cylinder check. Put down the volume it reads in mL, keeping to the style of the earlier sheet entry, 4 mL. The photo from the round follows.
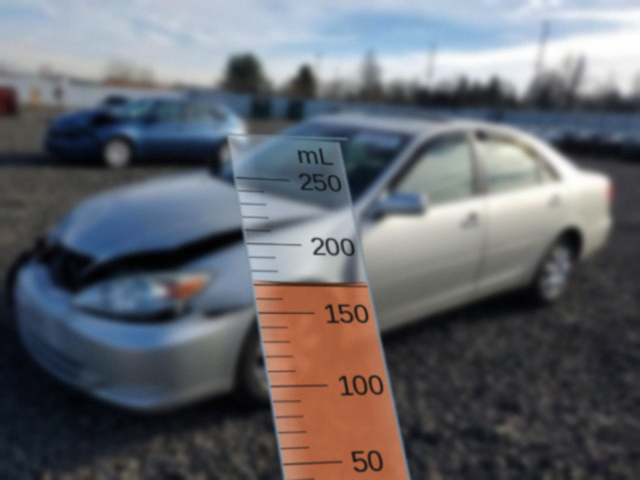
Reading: 170 mL
